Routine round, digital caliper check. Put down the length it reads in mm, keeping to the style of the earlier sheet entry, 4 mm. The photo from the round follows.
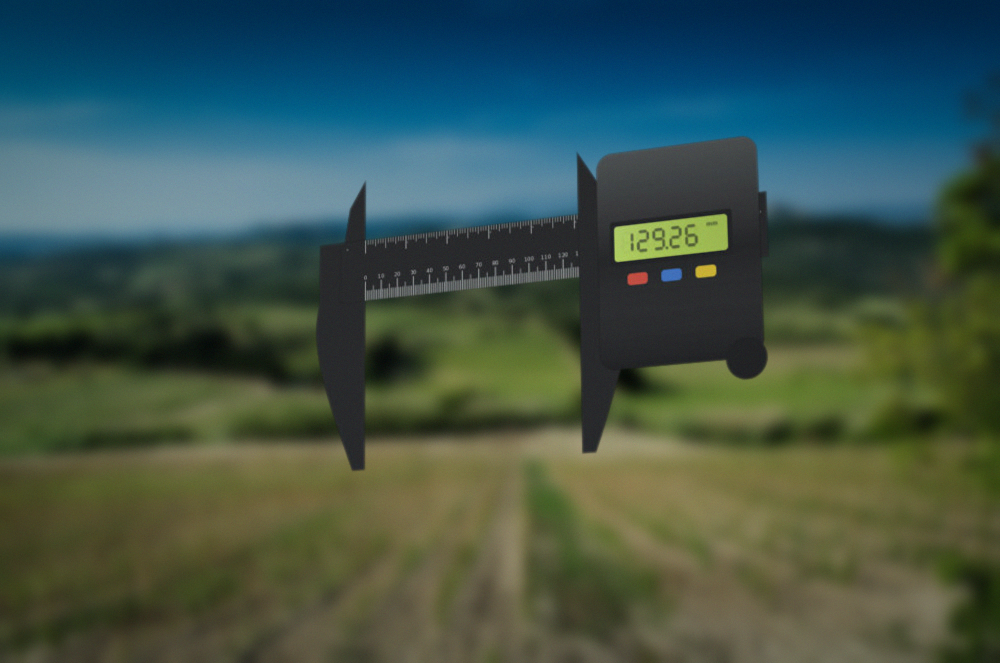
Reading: 129.26 mm
